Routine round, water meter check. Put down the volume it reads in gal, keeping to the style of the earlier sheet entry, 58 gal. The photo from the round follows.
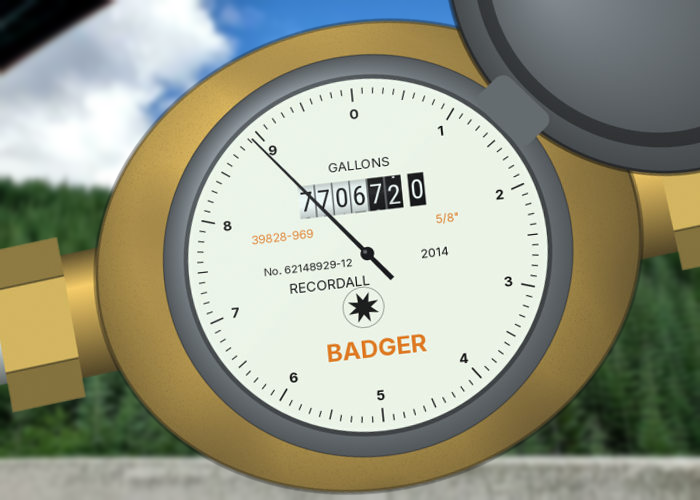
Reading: 7706718.9 gal
